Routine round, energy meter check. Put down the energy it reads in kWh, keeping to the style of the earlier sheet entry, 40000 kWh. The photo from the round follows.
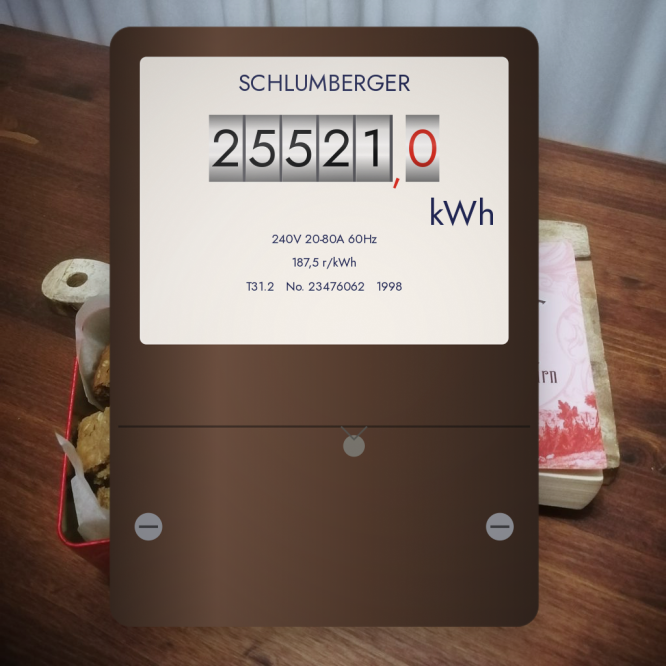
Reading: 25521.0 kWh
